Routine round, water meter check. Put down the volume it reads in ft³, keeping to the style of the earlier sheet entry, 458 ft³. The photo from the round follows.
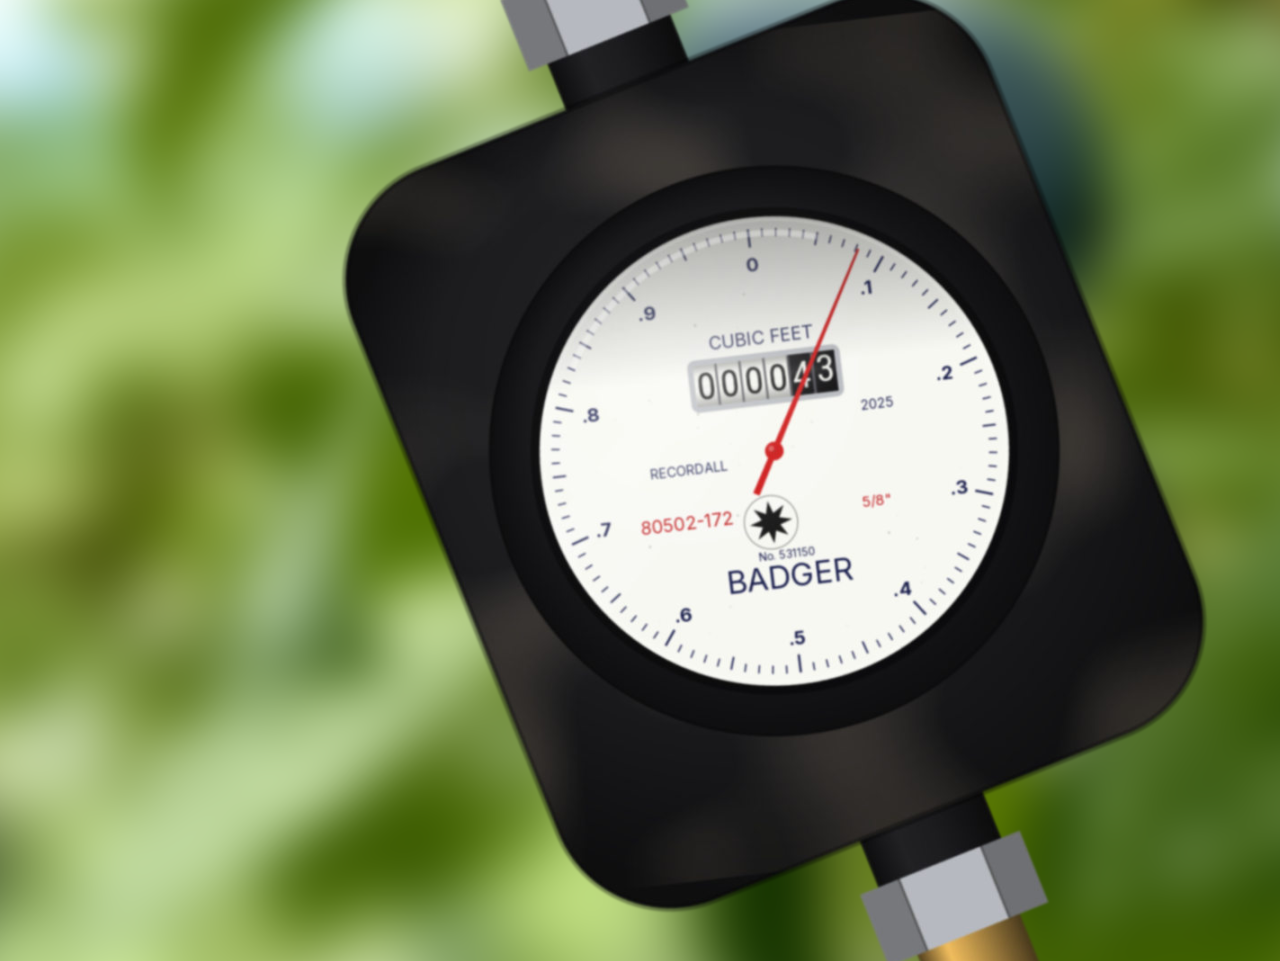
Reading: 43.08 ft³
